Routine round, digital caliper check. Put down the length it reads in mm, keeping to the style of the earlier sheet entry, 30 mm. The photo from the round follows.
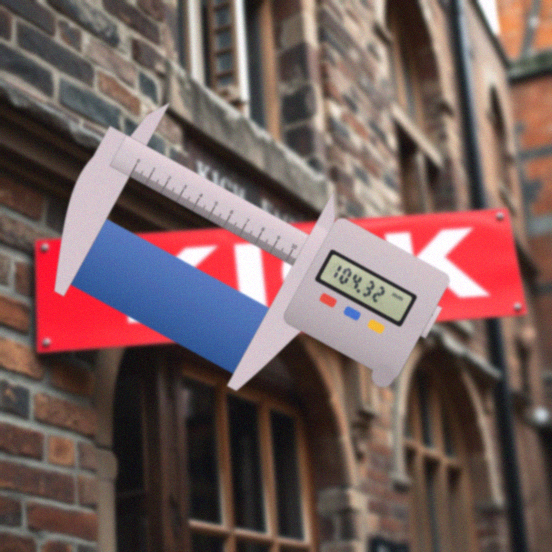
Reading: 104.32 mm
